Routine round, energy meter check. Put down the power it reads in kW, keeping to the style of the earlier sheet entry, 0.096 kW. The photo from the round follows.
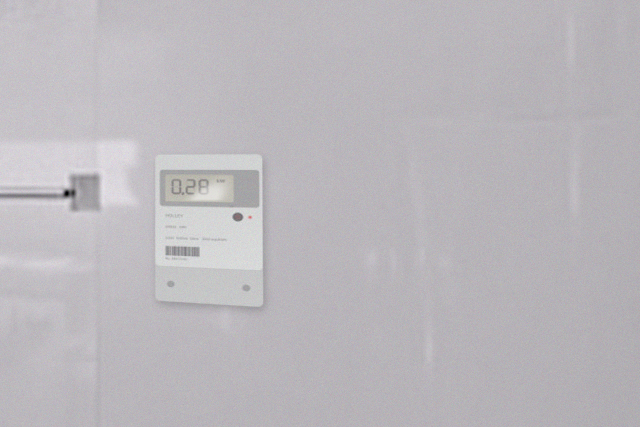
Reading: 0.28 kW
